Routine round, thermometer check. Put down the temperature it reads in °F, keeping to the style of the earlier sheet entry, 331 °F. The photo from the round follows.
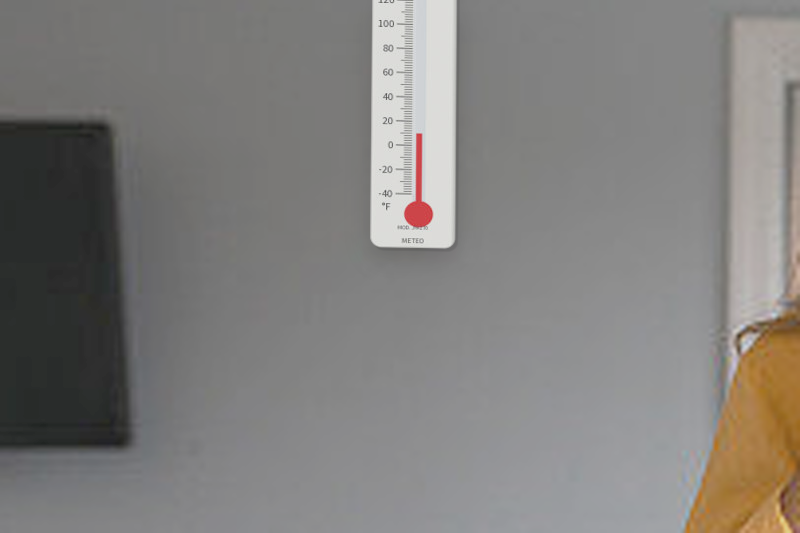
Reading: 10 °F
